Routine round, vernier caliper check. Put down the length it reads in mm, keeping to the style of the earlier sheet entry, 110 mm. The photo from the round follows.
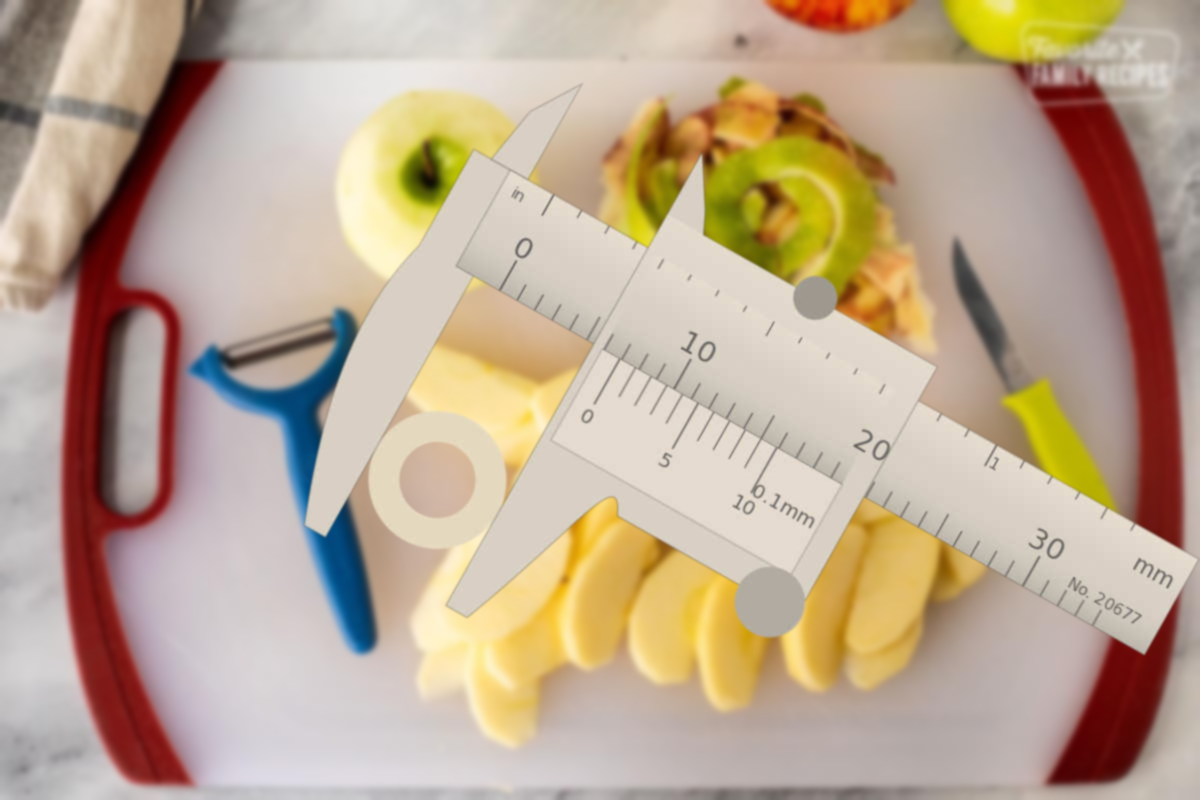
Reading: 6.9 mm
